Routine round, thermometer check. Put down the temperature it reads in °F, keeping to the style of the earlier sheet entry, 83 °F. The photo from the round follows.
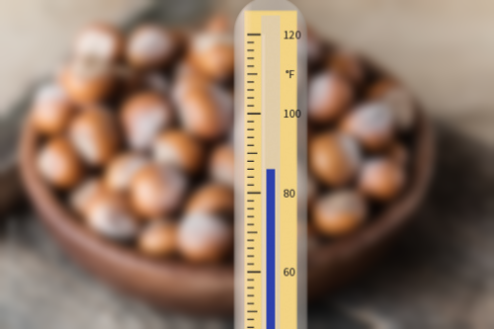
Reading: 86 °F
